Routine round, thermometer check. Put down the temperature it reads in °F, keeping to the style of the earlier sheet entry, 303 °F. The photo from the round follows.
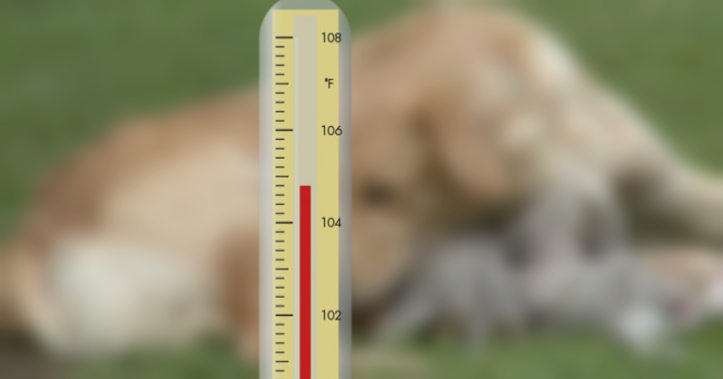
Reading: 104.8 °F
